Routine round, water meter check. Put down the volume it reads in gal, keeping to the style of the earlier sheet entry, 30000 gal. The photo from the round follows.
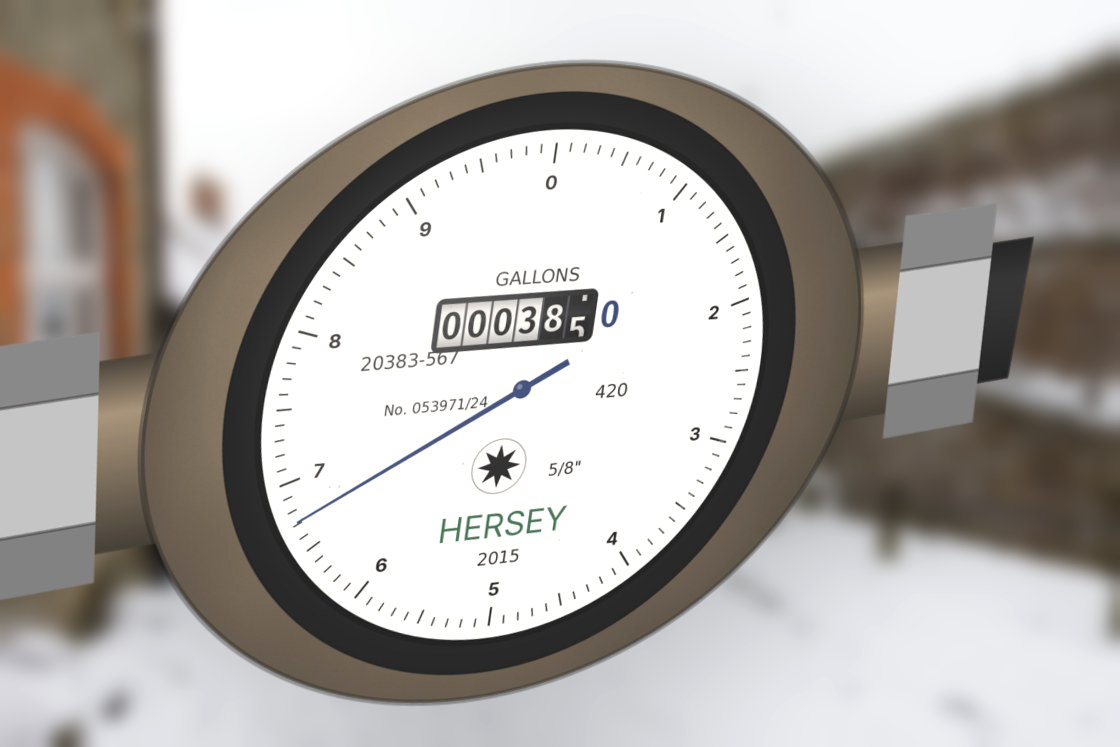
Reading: 3846.7 gal
